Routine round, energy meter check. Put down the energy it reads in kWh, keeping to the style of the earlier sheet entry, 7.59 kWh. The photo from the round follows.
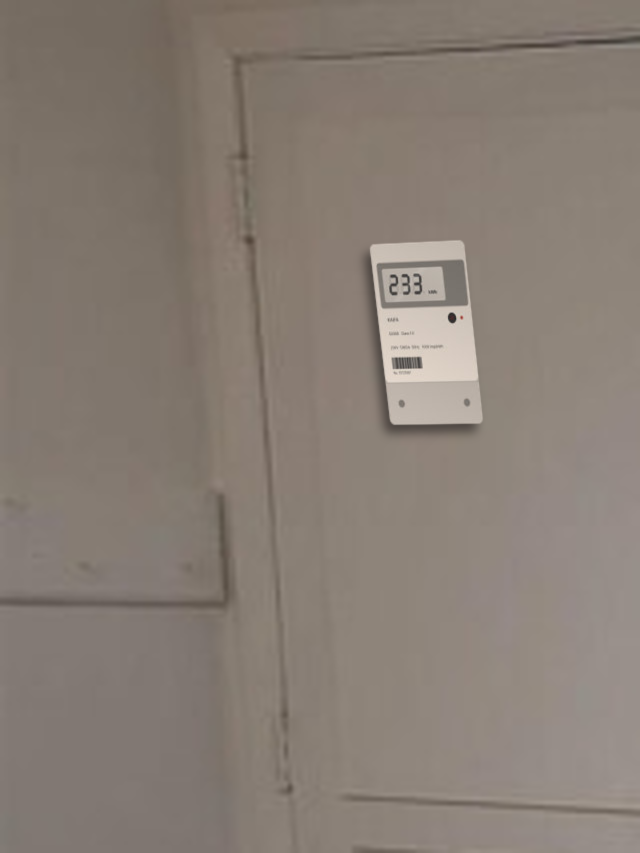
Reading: 233 kWh
